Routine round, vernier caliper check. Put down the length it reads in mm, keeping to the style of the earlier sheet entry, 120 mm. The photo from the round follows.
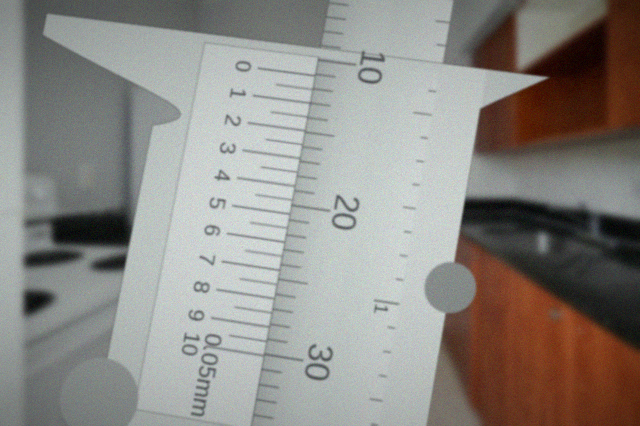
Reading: 11.1 mm
